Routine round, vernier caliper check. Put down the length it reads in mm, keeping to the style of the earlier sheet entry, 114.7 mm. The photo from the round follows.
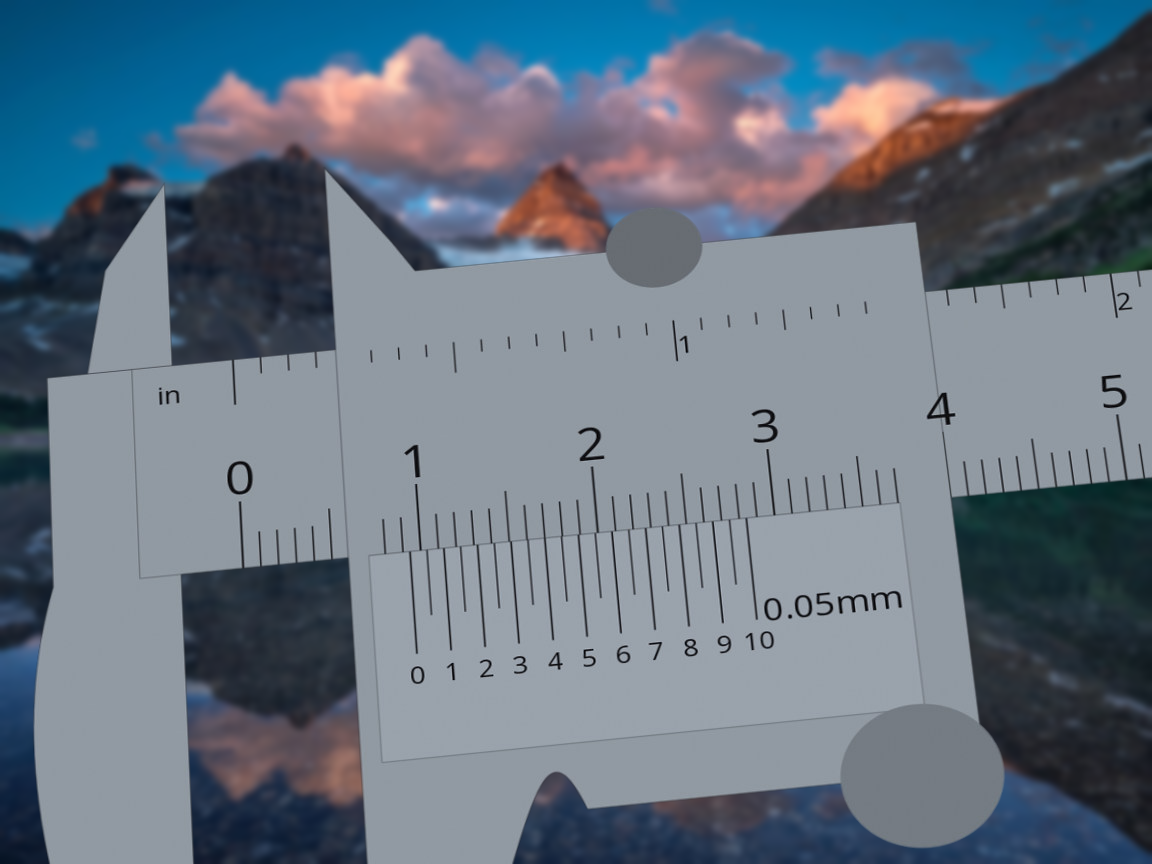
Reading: 9.4 mm
